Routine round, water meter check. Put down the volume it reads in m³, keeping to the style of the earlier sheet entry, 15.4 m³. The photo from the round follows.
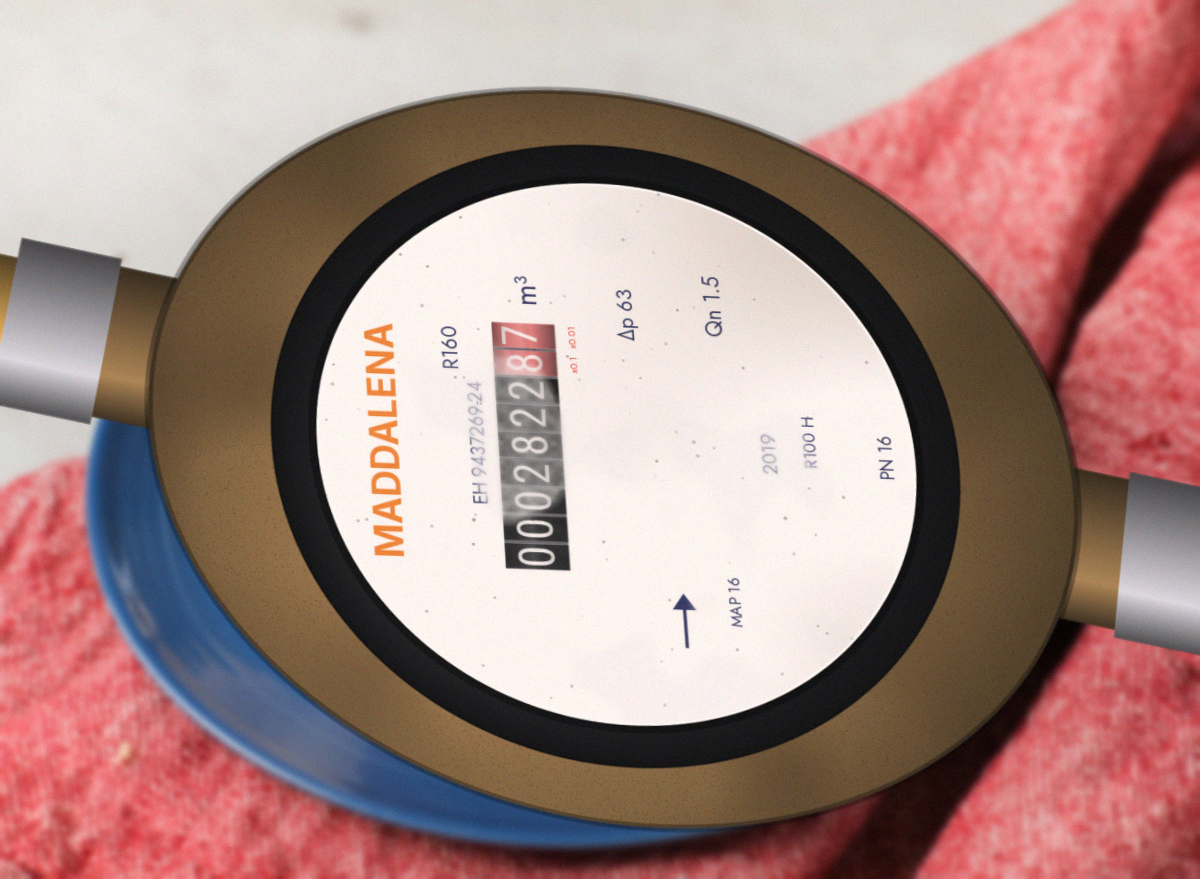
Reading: 2822.87 m³
